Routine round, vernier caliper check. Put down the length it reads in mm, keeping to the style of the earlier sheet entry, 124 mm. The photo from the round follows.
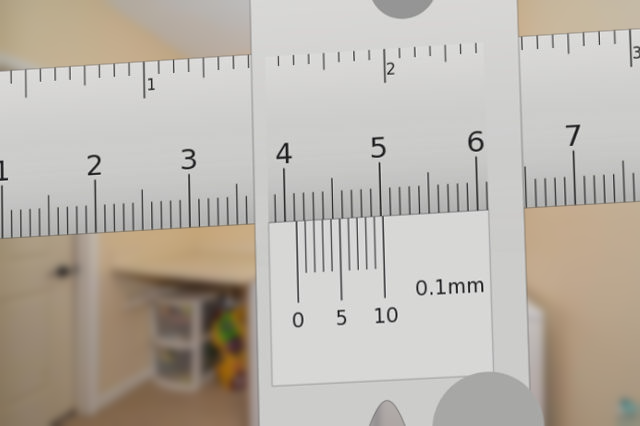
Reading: 41.2 mm
